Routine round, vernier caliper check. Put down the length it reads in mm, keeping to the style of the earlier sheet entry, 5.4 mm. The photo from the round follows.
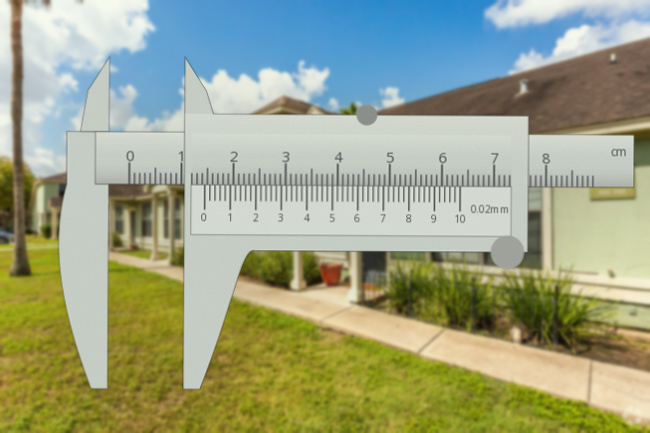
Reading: 14.5 mm
